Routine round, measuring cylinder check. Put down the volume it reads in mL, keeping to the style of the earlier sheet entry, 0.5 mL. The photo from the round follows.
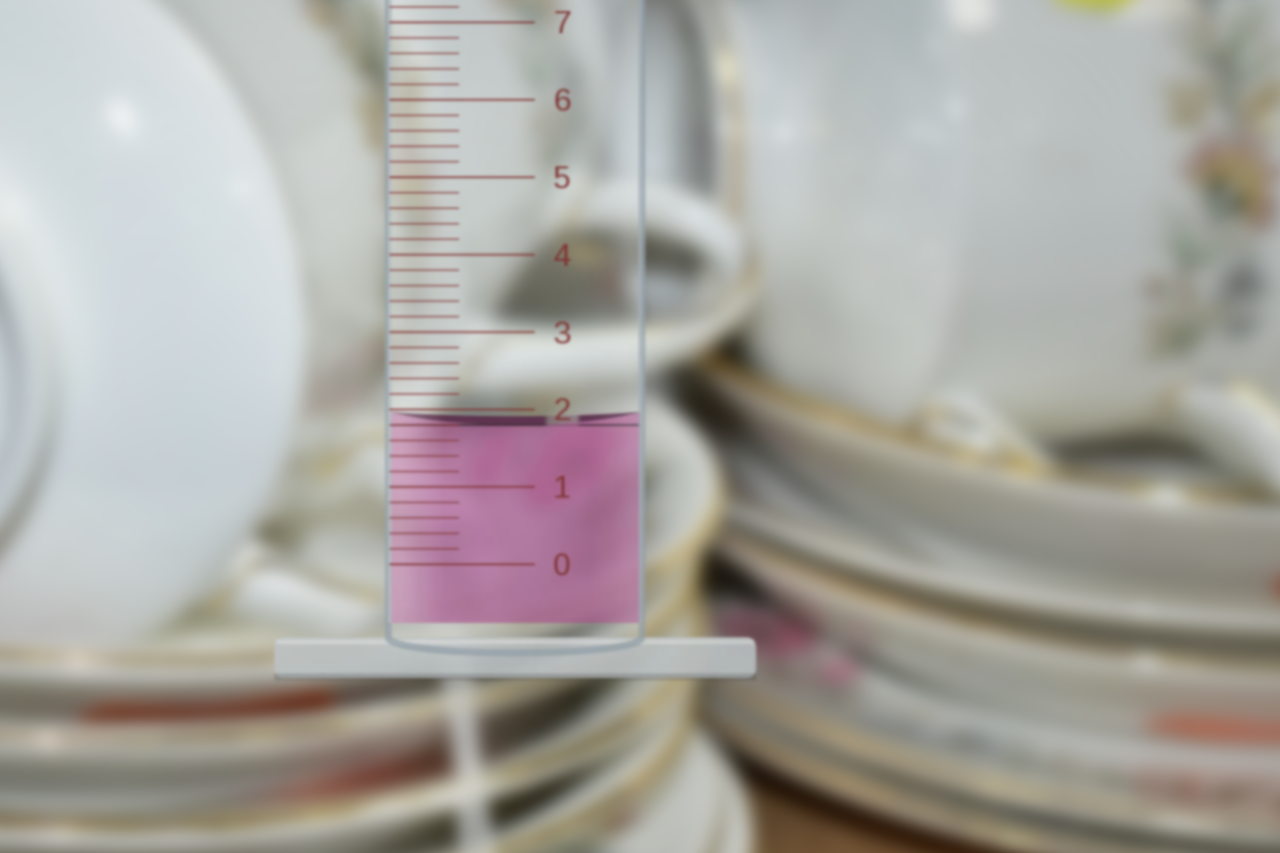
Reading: 1.8 mL
